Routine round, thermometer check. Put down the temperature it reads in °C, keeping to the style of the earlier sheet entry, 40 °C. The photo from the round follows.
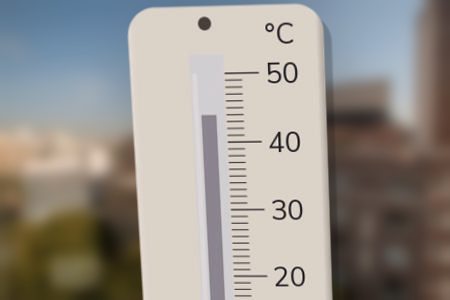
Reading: 44 °C
